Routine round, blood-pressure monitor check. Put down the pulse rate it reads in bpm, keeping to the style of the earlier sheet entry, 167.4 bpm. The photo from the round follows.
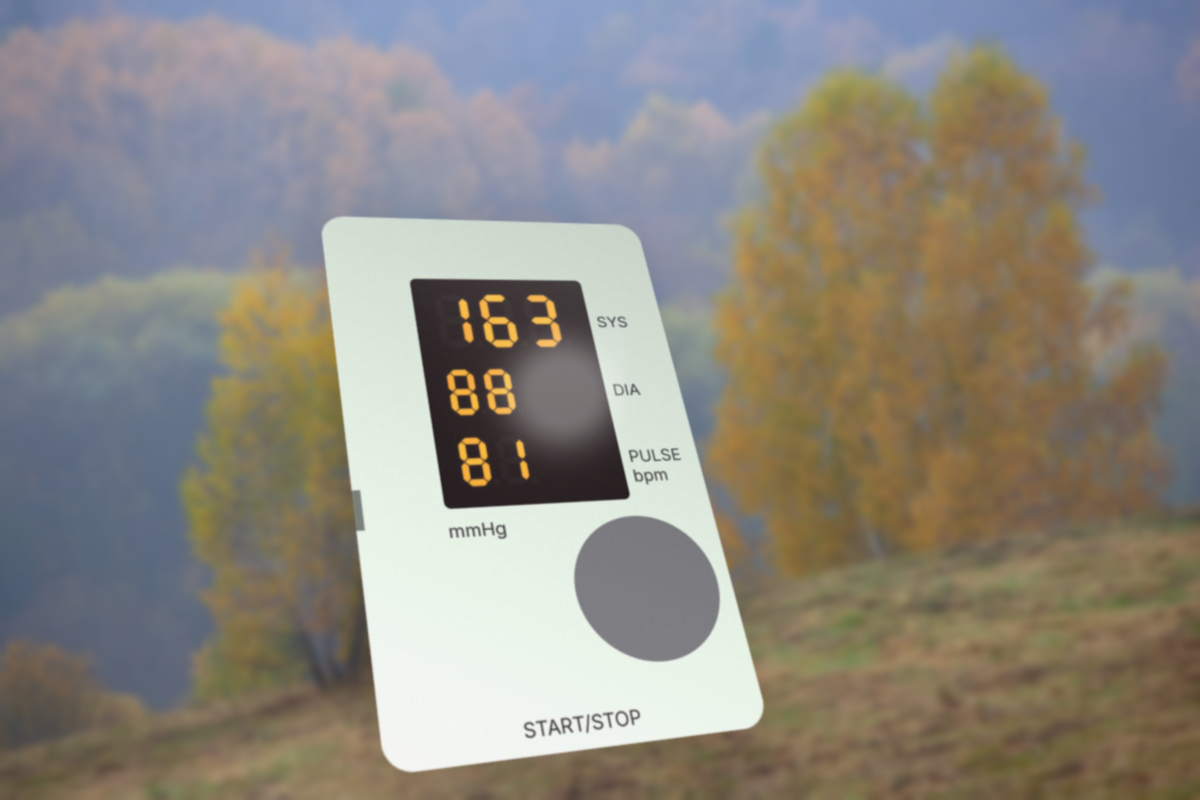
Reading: 81 bpm
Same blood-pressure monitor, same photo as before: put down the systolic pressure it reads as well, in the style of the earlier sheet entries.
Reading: 163 mmHg
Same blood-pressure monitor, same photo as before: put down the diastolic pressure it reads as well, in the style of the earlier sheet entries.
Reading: 88 mmHg
